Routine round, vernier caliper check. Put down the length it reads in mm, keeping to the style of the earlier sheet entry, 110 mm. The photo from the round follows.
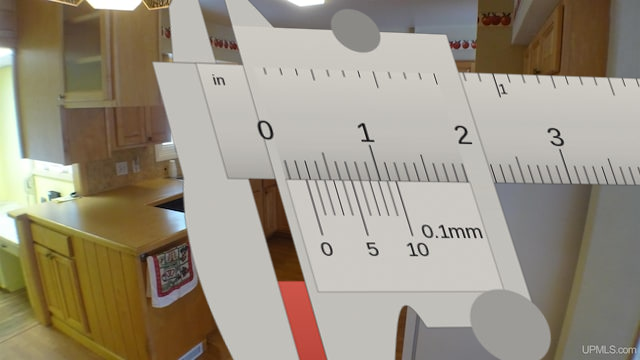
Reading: 2.6 mm
